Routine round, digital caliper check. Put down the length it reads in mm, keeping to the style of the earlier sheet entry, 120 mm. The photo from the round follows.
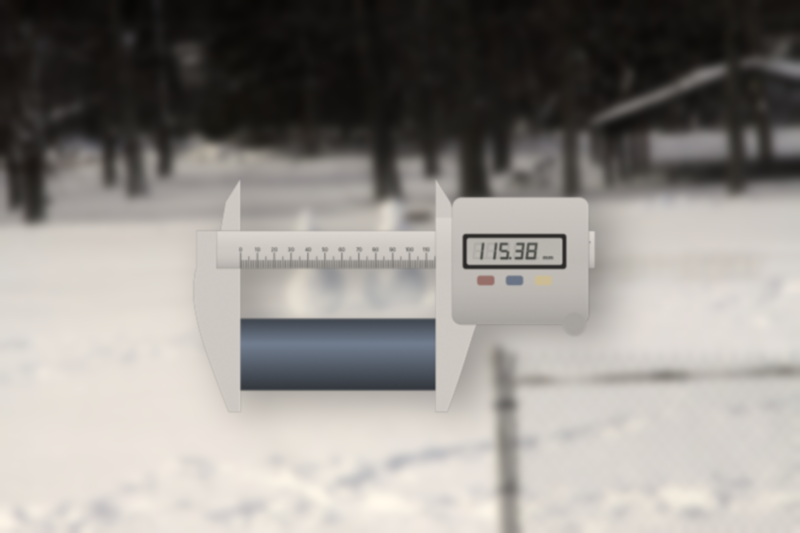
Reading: 115.38 mm
